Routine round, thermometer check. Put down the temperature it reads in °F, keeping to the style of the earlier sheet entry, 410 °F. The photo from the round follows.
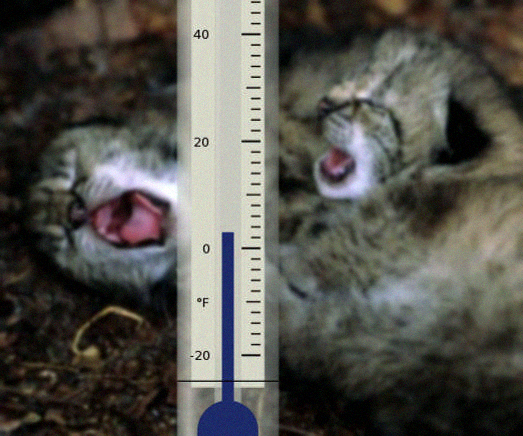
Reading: 3 °F
